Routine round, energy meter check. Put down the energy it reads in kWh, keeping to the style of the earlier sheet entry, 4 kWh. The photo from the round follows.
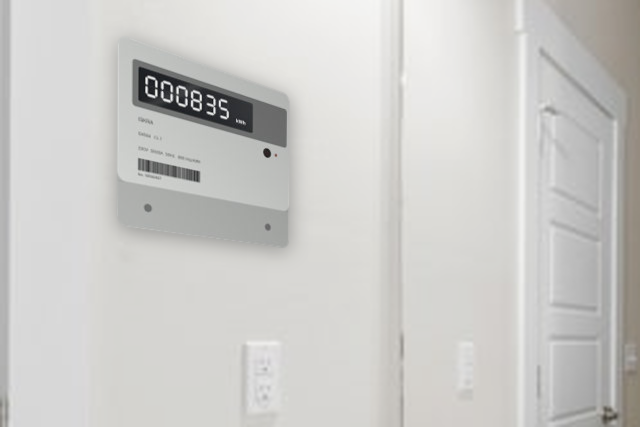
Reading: 835 kWh
